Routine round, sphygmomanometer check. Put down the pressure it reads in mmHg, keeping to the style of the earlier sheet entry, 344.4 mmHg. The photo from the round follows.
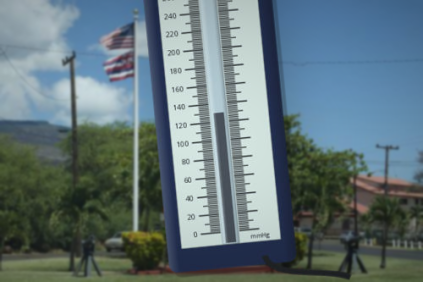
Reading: 130 mmHg
